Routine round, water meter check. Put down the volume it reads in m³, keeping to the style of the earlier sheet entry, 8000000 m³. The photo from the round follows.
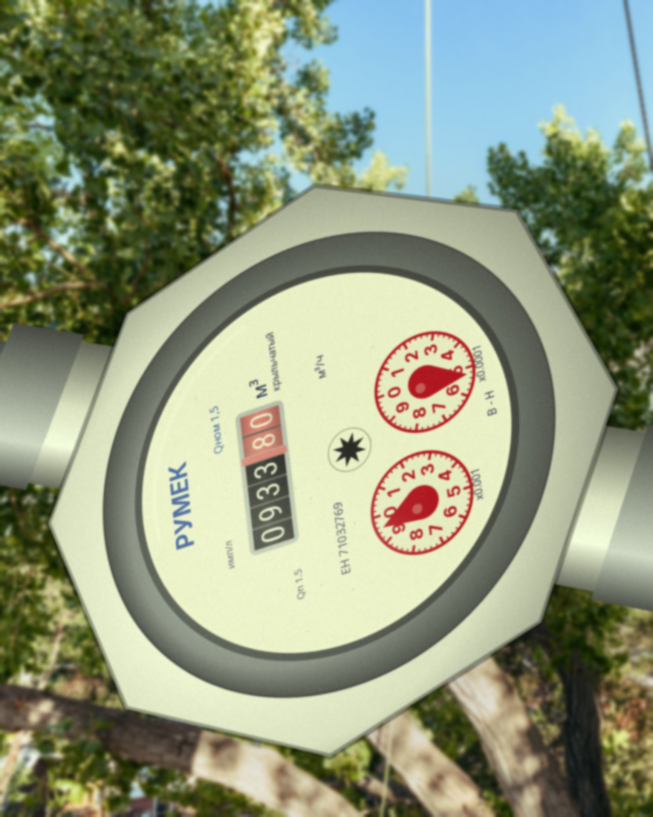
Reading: 933.7995 m³
